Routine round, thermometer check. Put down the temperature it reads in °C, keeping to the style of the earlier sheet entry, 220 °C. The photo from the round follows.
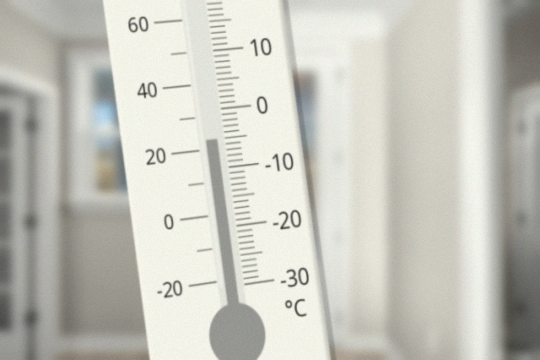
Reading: -5 °C
